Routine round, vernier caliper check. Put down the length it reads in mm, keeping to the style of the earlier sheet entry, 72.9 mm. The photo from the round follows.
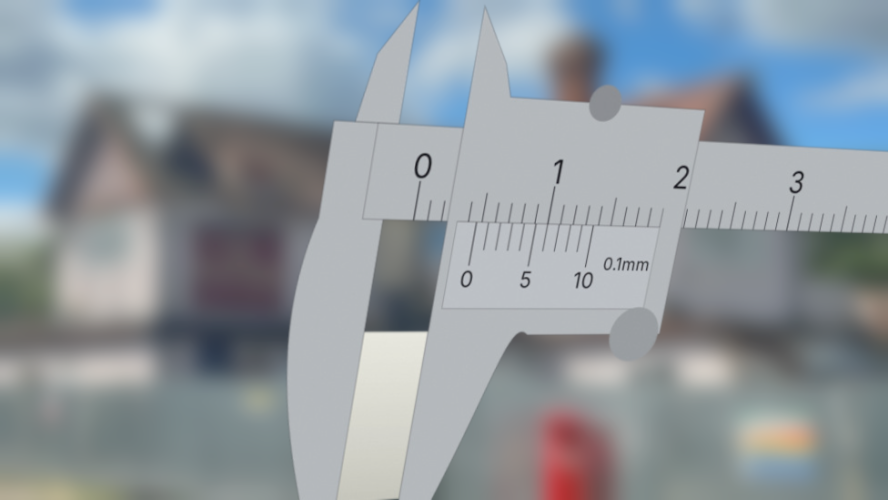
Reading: 4.6 mm
